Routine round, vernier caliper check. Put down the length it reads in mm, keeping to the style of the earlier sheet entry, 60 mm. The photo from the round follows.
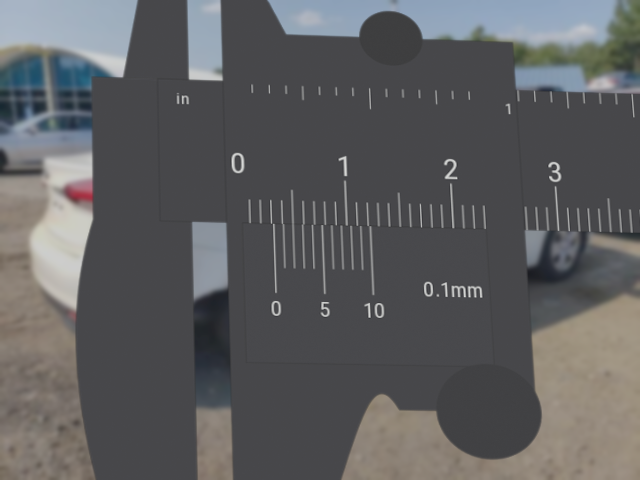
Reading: 3.2 mm
